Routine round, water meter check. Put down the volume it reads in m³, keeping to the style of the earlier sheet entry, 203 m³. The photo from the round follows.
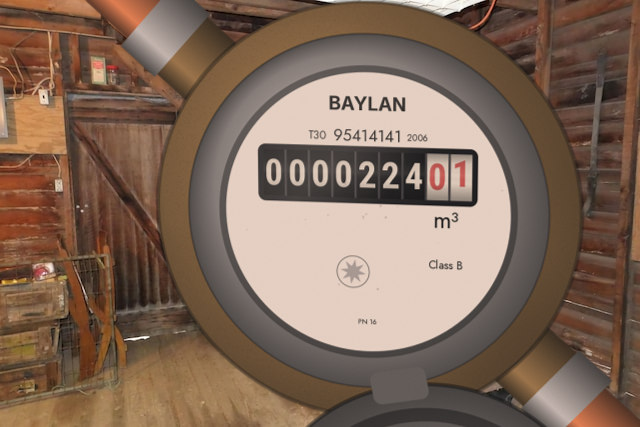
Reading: 224.01 m³
